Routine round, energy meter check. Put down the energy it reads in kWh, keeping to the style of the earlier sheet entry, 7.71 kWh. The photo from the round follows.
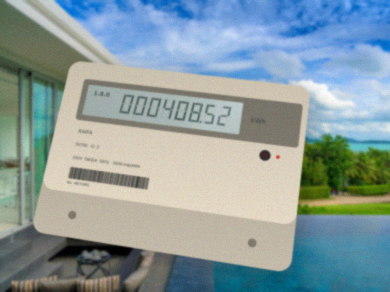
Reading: 408.52 kWh
